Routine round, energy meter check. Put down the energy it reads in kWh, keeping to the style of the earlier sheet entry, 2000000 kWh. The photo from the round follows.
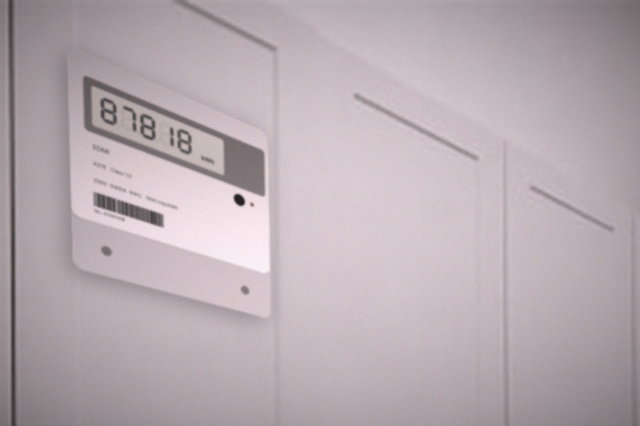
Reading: 87818 kWh
